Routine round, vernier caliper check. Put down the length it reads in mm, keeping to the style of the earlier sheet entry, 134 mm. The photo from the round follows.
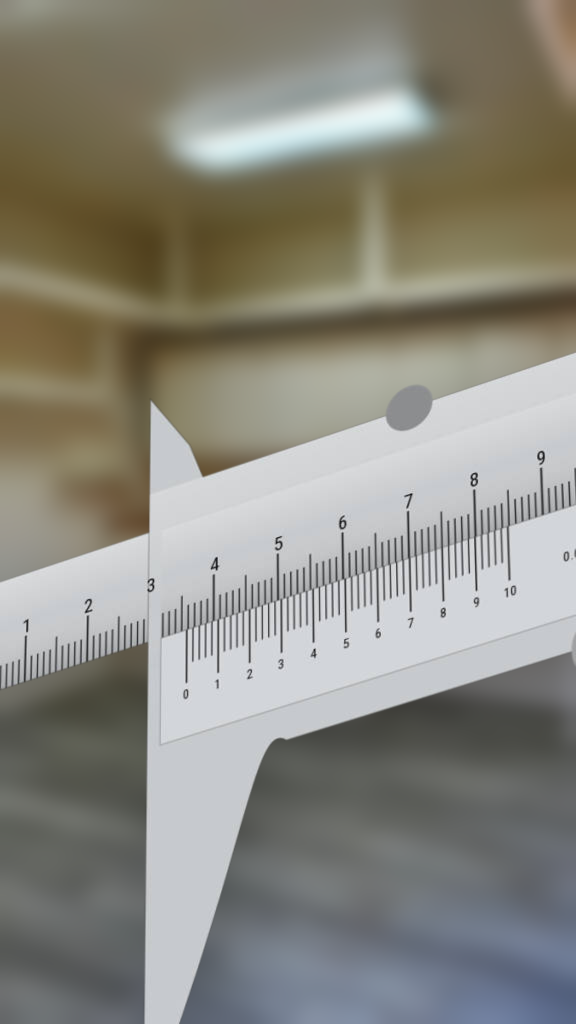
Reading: 35.8 mm
